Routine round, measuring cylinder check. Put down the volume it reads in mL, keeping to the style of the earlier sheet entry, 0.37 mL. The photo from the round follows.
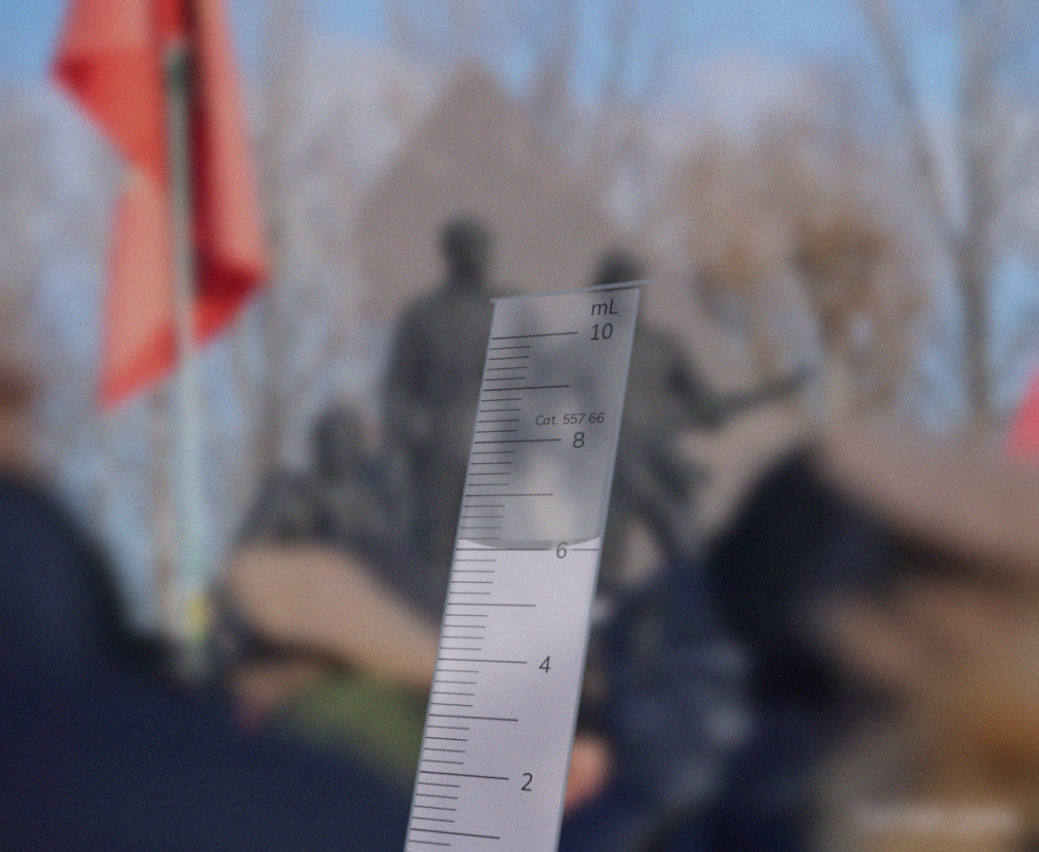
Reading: 6 mL
